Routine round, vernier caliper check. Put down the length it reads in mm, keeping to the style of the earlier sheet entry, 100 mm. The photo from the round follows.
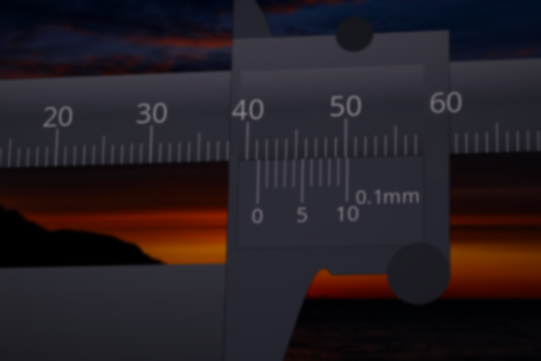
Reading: 41.2 mm
